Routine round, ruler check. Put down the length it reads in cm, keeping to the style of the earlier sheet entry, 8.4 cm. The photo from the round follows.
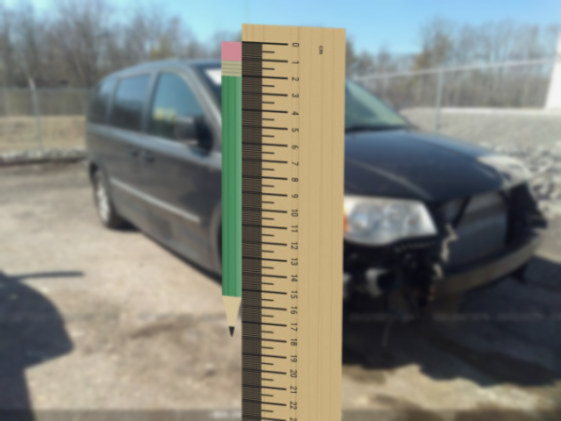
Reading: 18 cm
